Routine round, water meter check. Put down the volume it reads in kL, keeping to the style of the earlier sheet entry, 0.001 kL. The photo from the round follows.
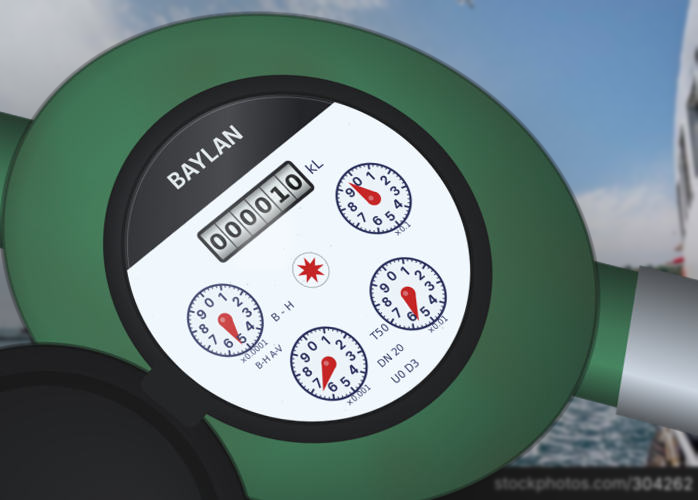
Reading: 9.9565 kL
